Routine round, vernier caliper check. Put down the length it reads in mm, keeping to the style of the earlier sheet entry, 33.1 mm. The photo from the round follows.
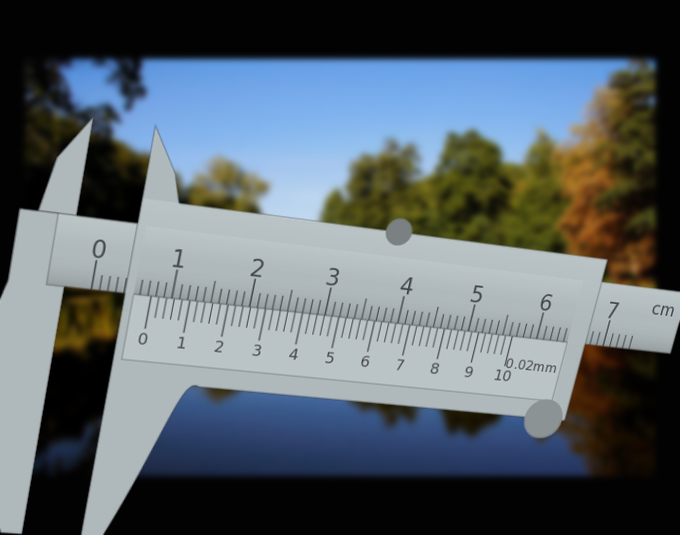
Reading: 7.4 mm
